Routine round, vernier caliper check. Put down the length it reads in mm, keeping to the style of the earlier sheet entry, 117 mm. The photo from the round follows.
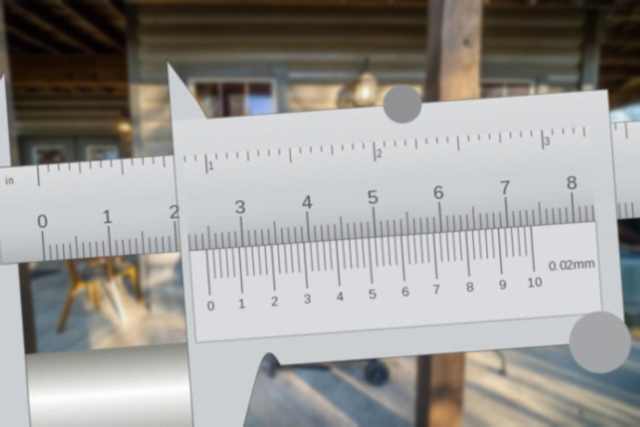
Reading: 24.5 mm
